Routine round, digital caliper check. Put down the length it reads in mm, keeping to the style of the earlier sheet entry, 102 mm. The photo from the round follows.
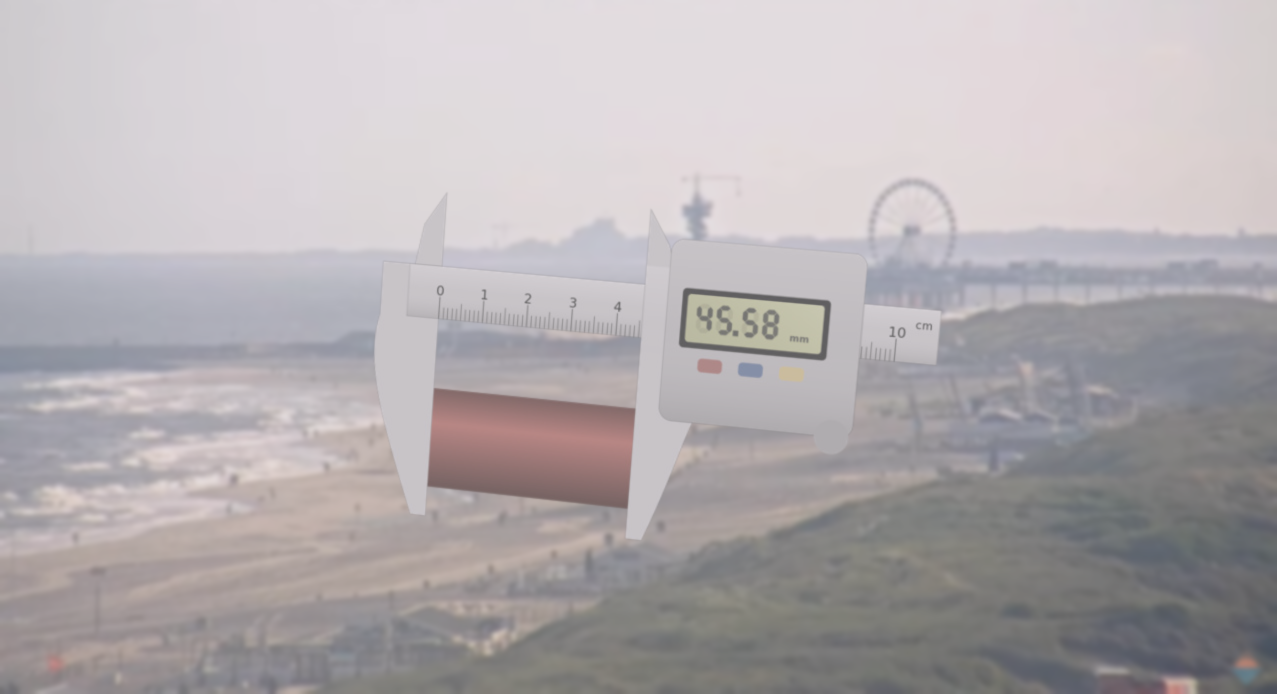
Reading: 45.58 mm
